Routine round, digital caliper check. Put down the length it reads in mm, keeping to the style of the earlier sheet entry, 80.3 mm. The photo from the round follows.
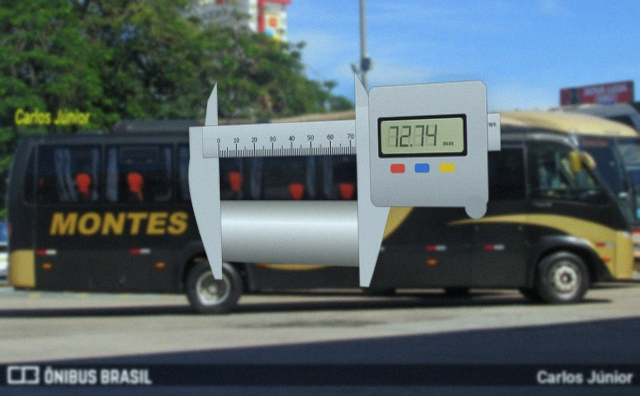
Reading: 72.74 mm
